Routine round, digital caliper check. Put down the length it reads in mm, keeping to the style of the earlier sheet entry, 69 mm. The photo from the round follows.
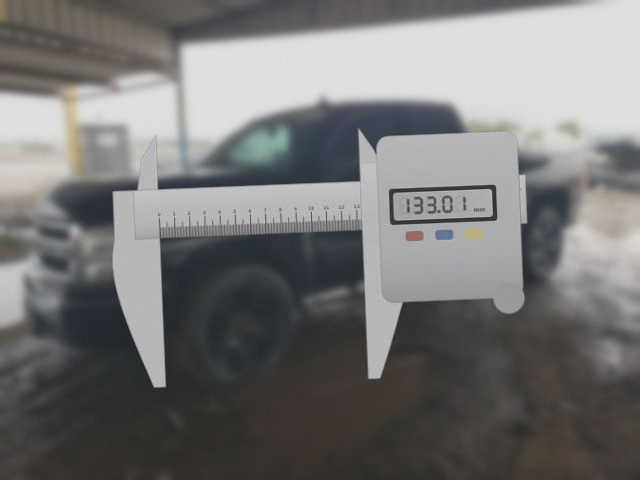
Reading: 133.01 mm
